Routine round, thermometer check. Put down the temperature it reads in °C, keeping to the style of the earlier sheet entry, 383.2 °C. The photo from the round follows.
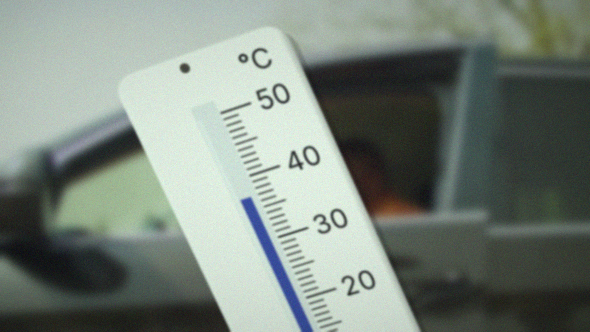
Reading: 37 °C
